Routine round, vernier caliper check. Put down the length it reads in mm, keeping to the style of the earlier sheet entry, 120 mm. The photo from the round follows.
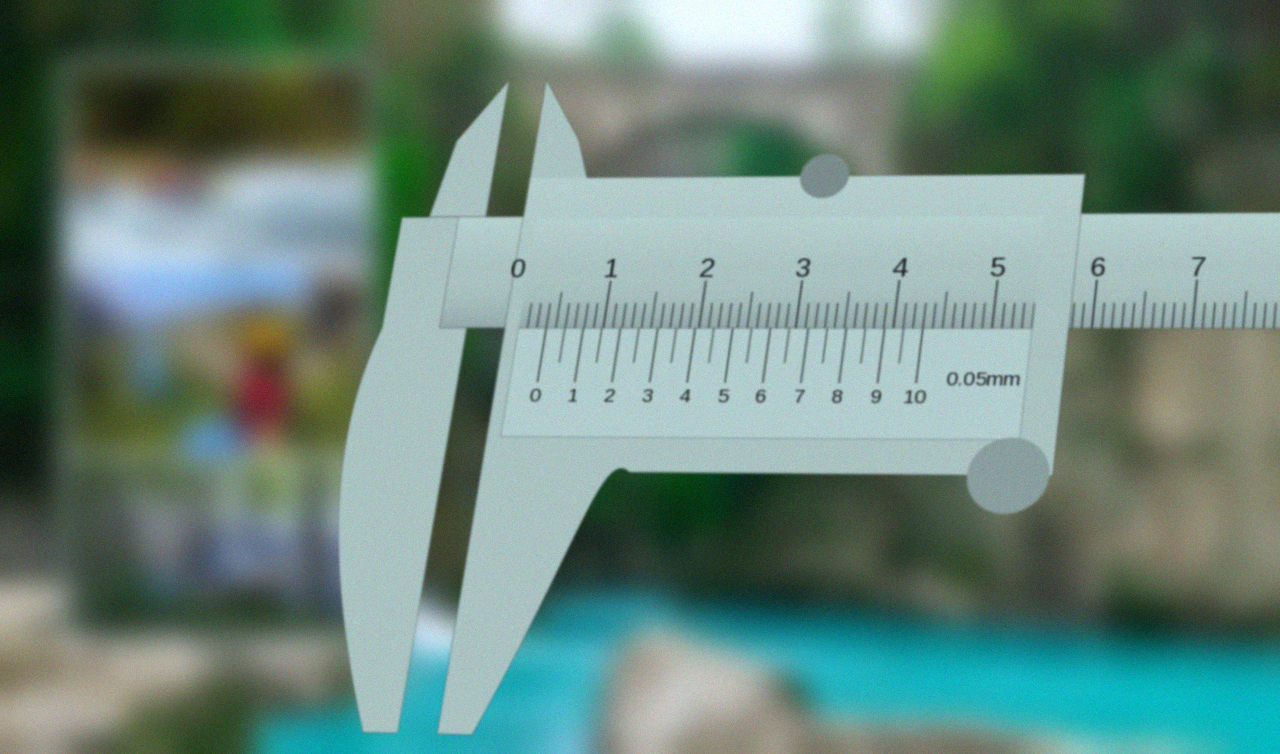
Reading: 4.0 mm
